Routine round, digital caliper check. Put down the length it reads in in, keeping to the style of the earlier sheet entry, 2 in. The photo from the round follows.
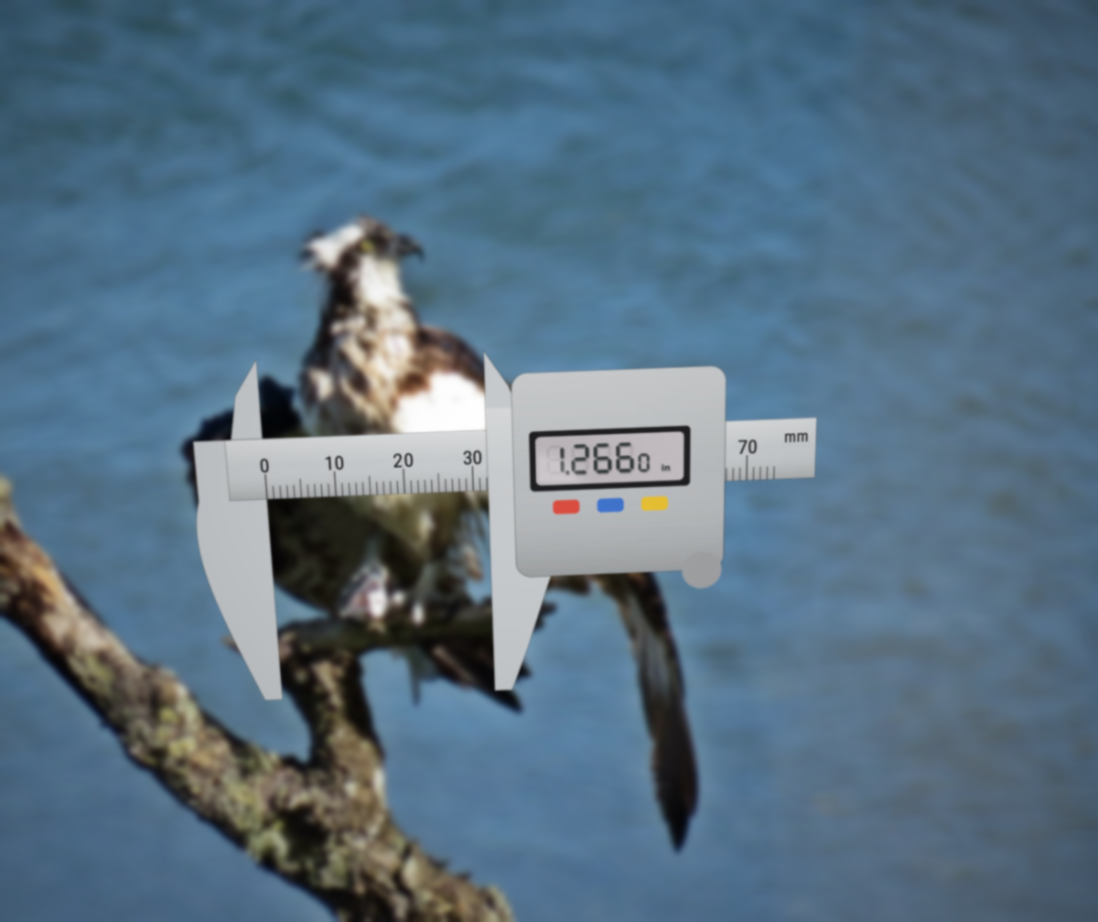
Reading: 1.2660 in
